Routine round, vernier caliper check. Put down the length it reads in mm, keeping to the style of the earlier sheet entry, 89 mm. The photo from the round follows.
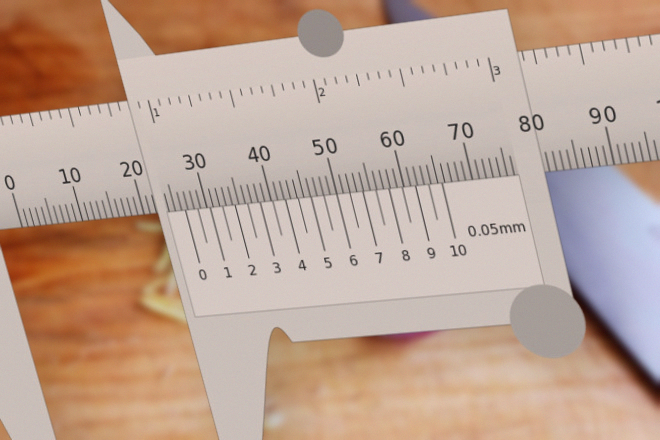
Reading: 26.6 mm
